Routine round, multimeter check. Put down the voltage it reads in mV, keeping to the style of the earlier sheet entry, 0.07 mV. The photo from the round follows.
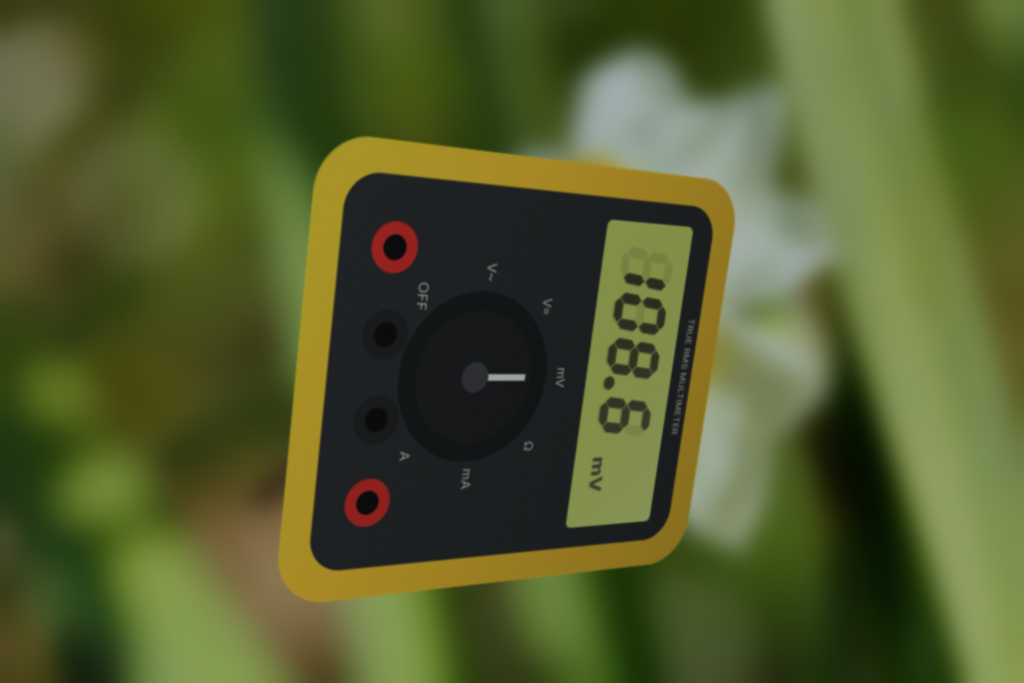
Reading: 108.6 mV
